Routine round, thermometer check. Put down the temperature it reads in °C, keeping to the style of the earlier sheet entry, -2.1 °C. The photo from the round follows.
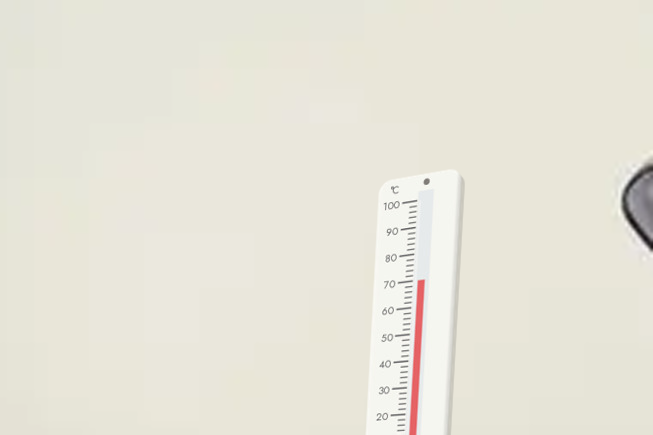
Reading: 70 °C
